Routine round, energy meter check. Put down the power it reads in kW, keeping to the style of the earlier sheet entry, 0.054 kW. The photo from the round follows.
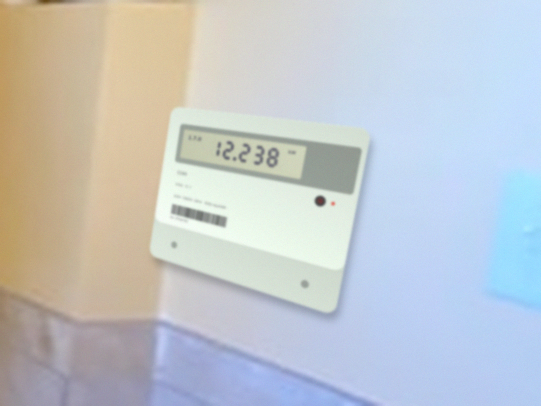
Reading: 12.238 kW
